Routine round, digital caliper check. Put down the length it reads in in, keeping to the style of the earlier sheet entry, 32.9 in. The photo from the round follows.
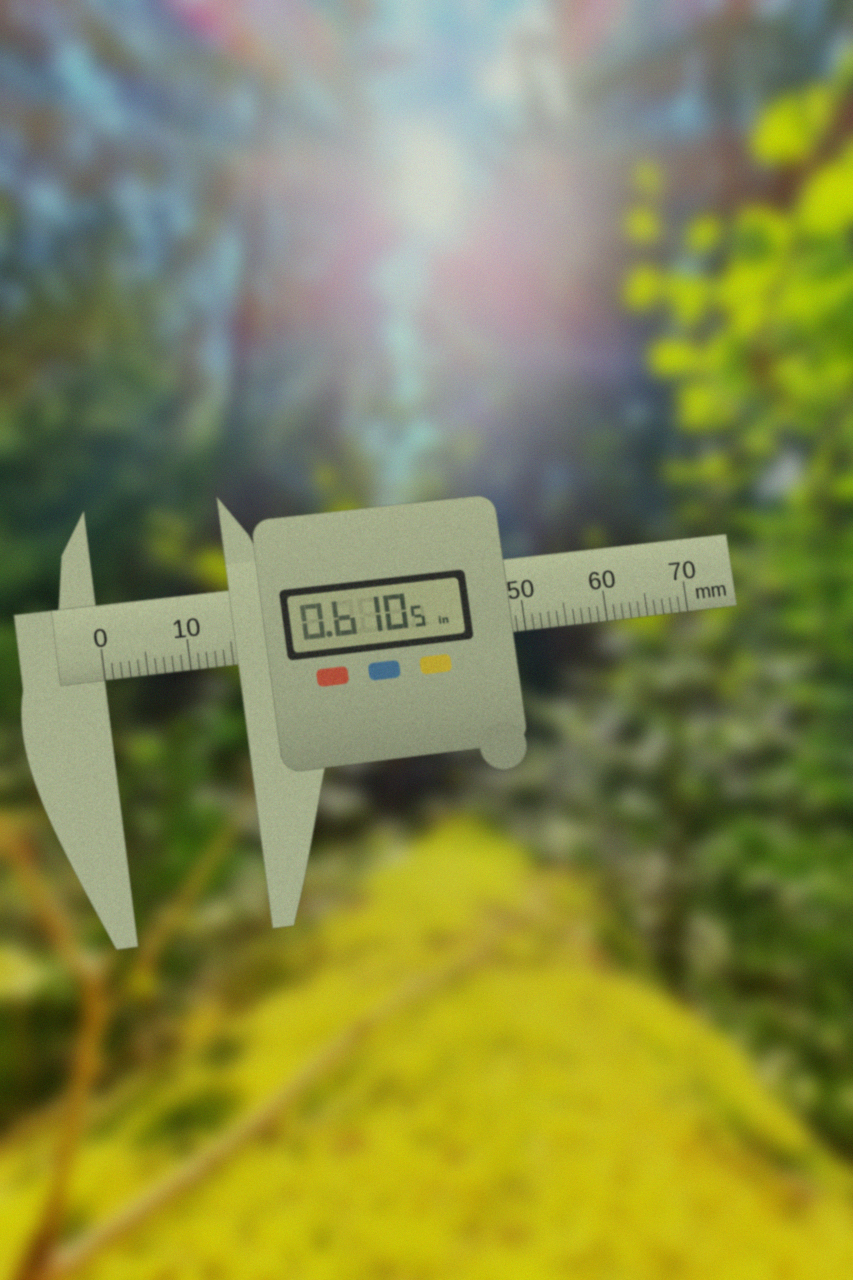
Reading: 0.6105 in
